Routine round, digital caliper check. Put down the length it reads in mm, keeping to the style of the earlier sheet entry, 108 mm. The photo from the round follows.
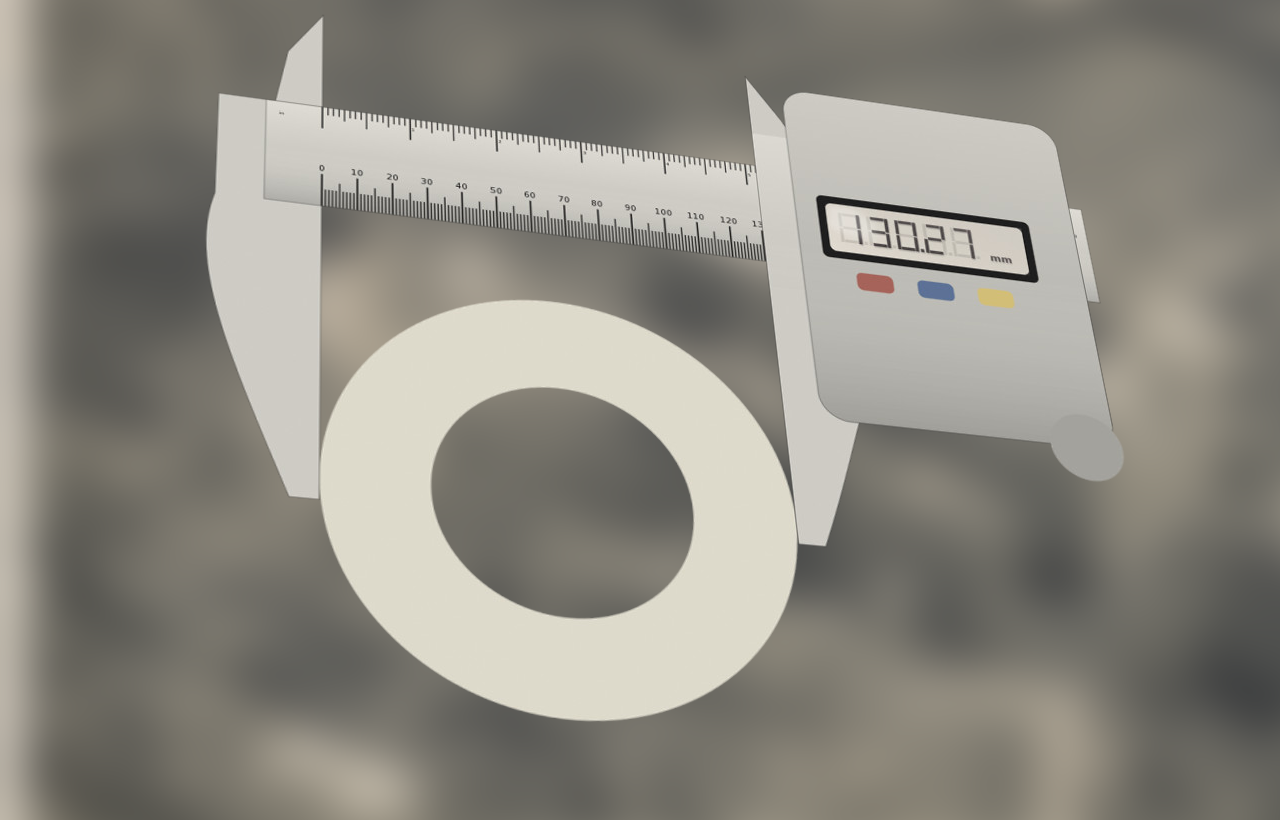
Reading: 130.27 mm
